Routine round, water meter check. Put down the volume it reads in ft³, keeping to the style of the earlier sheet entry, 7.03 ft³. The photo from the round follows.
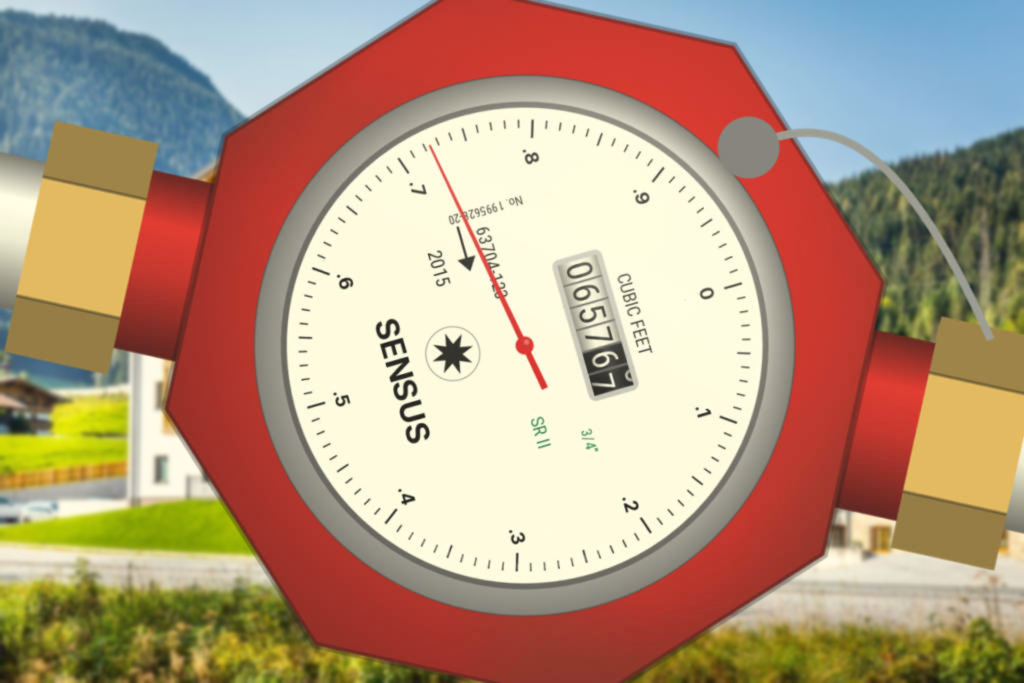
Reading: 65766.72 ft³
